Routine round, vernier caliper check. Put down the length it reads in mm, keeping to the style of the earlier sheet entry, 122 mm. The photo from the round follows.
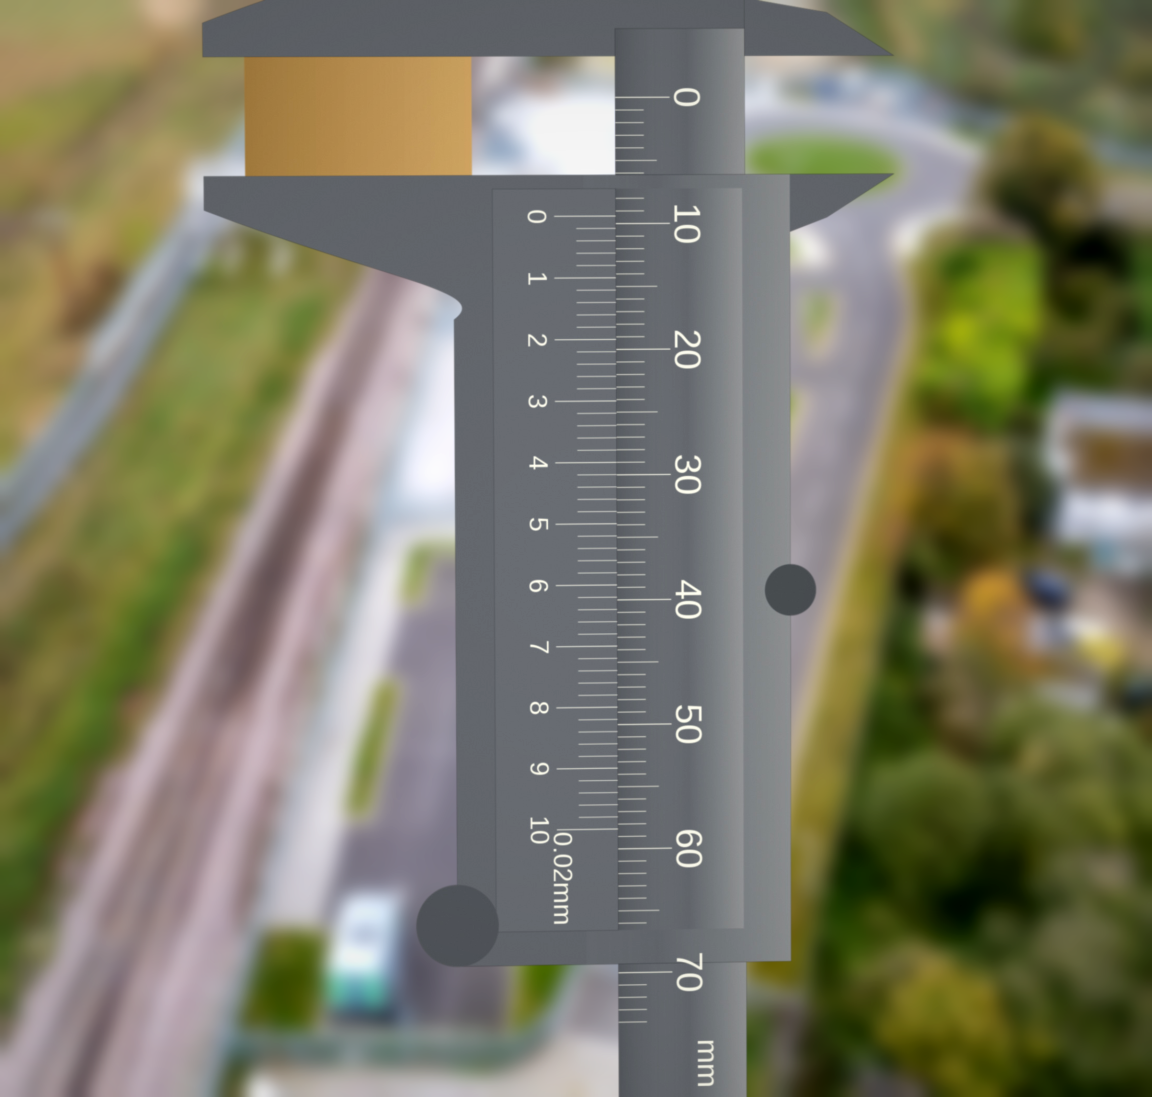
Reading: 9.4 mm
